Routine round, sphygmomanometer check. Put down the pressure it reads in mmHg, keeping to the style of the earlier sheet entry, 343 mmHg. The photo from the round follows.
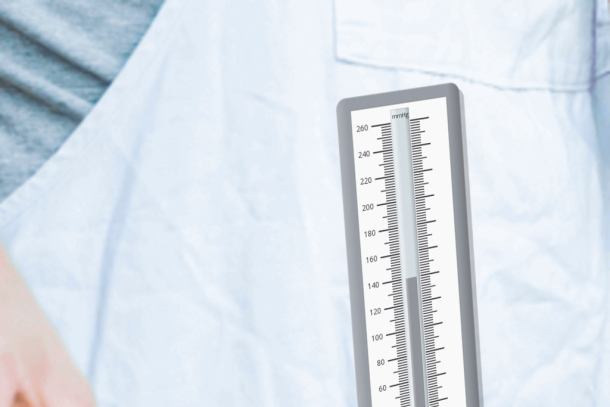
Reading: 140 mmHg
